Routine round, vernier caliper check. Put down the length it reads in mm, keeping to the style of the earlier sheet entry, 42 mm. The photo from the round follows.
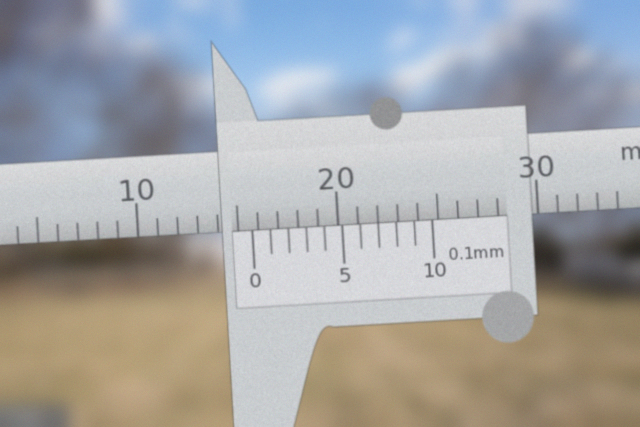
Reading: 15.7 mm
